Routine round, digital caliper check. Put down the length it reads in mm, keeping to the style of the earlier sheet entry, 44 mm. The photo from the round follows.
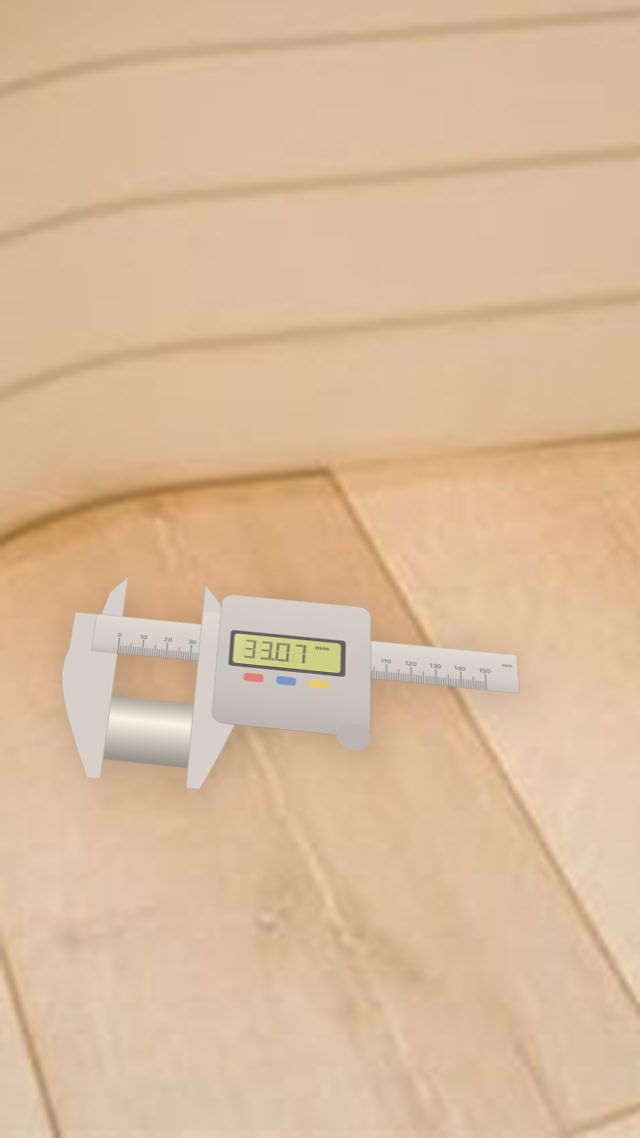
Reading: 33.07 mm
